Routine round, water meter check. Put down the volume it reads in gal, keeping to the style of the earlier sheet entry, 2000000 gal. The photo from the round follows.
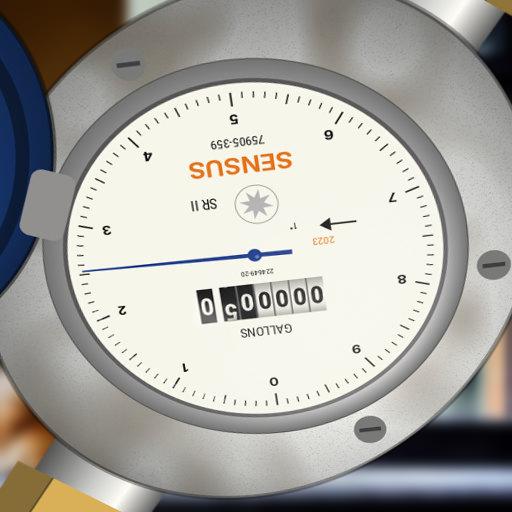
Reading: 52.5 gal
